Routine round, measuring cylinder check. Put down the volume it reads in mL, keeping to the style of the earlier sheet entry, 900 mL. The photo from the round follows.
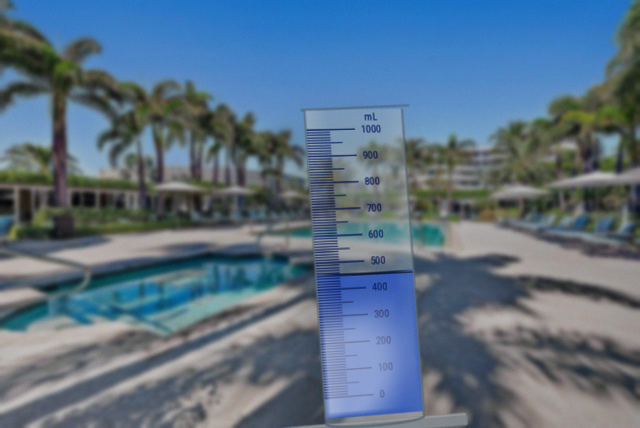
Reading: 450 mL
